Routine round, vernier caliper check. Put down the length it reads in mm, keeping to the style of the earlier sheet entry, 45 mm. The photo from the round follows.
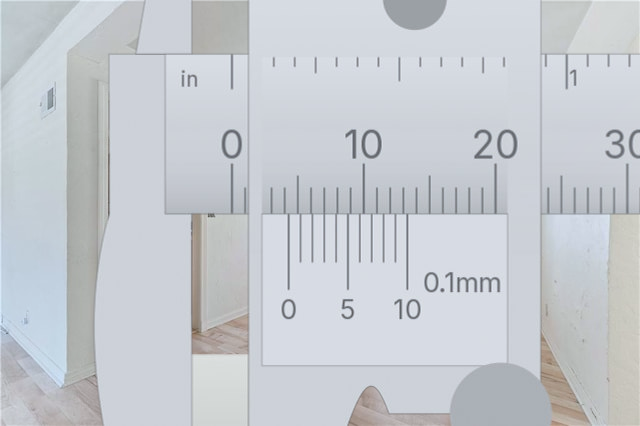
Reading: 4.3 mm
